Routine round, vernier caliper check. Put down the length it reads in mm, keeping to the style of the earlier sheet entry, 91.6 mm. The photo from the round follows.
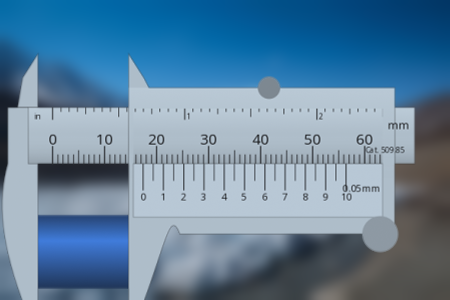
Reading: 17.4 mm
